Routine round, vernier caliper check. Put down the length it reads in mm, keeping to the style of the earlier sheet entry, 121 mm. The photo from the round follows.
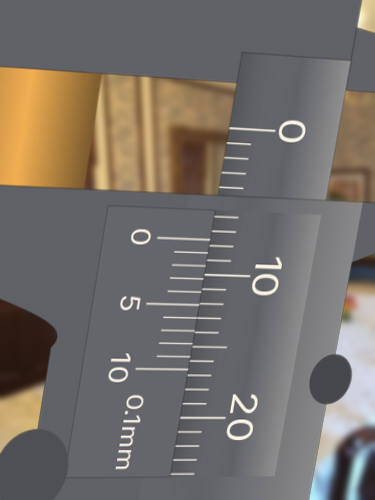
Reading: 7.6 mm
